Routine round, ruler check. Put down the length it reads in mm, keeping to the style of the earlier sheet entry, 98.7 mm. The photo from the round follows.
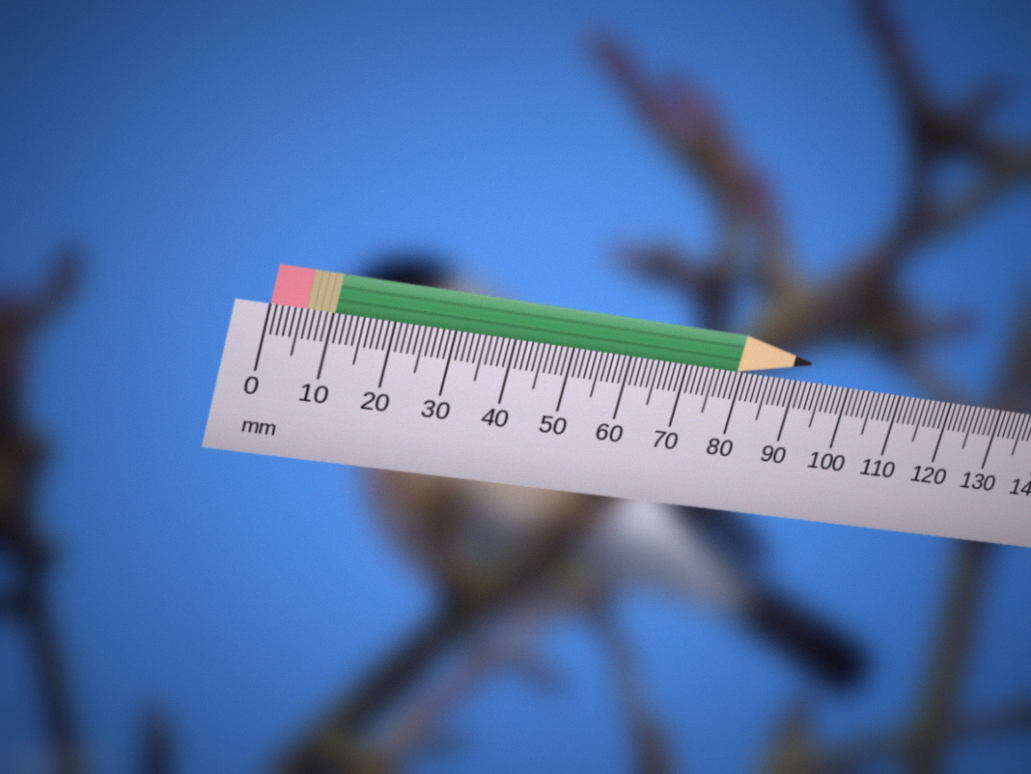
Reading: 92 mm
